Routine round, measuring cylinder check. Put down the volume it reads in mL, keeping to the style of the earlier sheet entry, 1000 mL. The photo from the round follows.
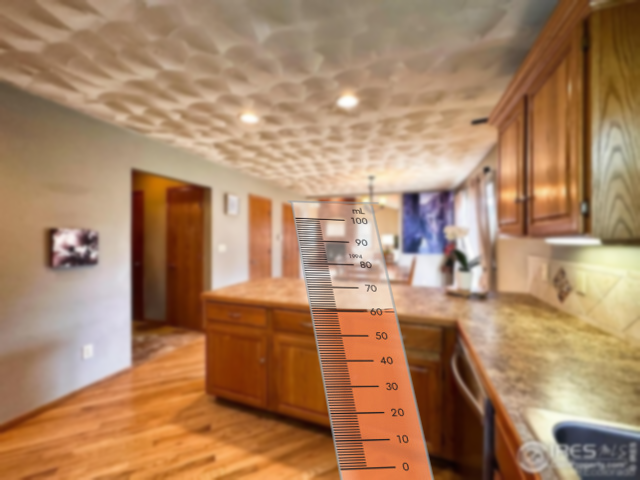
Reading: 60 mL
